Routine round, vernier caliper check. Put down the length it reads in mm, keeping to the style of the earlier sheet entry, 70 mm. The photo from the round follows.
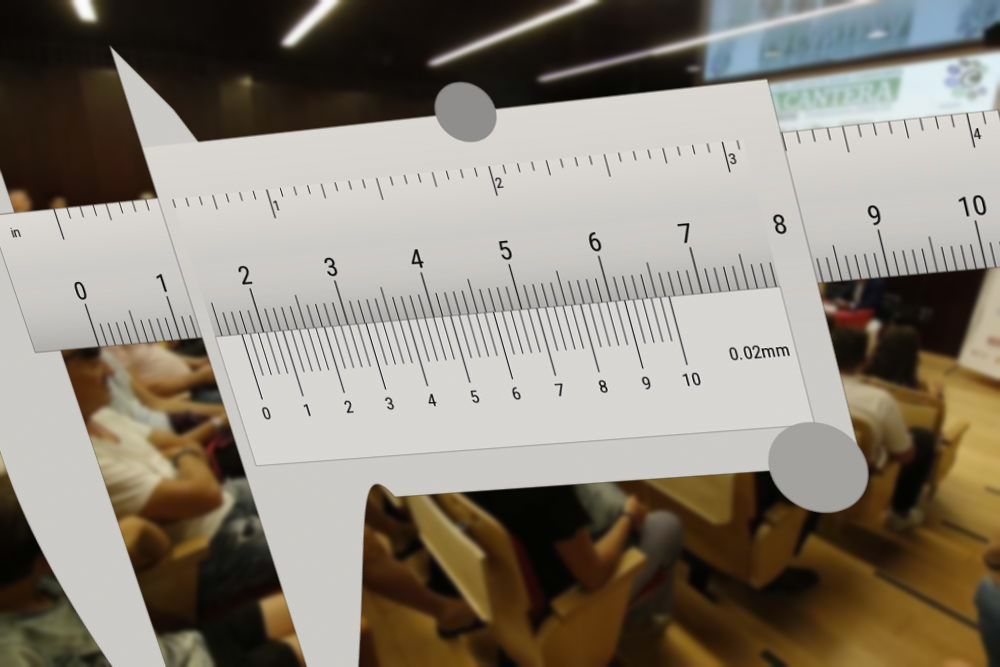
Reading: 17.4 mm
